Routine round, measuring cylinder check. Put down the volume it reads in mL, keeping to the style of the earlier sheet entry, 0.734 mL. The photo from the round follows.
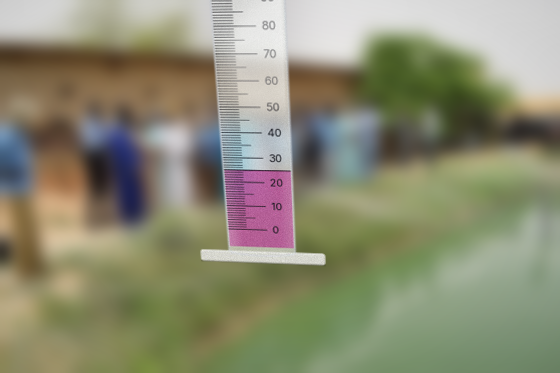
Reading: 25 mL
